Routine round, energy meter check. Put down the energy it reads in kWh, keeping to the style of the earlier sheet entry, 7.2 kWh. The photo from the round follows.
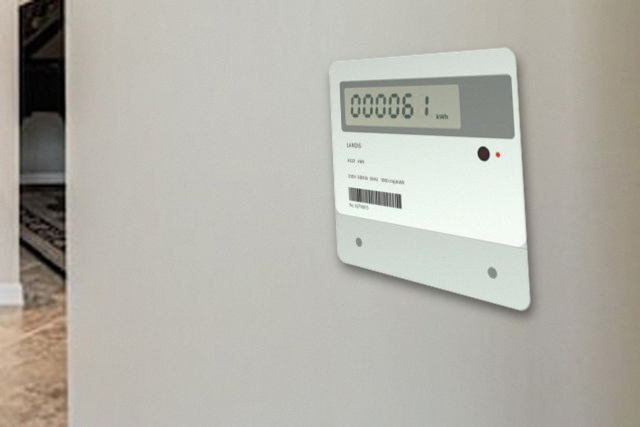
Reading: 61 kWh
